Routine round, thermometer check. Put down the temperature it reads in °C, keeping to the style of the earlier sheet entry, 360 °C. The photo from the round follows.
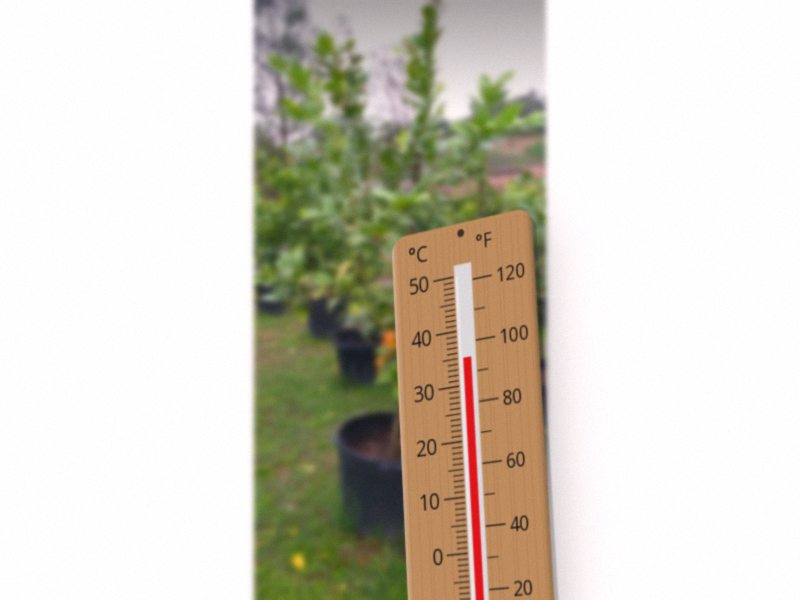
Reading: 35 °C
